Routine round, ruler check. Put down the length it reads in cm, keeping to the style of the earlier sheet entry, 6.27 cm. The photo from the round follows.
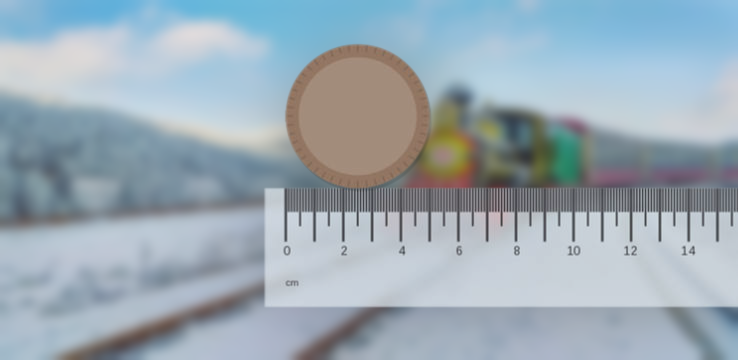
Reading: 5 cm
